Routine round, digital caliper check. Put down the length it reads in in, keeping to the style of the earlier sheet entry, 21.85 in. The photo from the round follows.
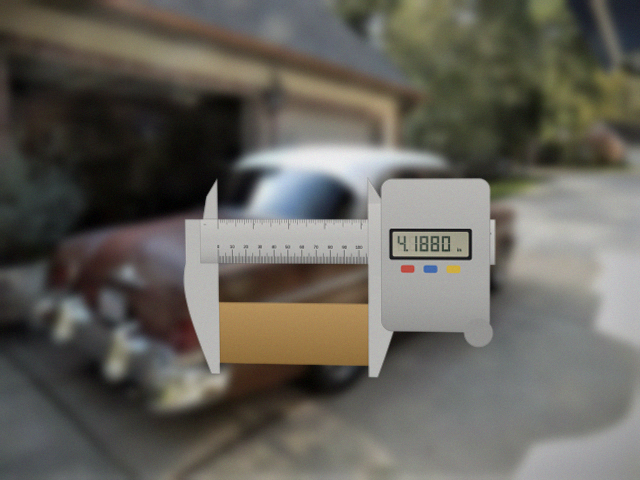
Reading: 4.1880 in
